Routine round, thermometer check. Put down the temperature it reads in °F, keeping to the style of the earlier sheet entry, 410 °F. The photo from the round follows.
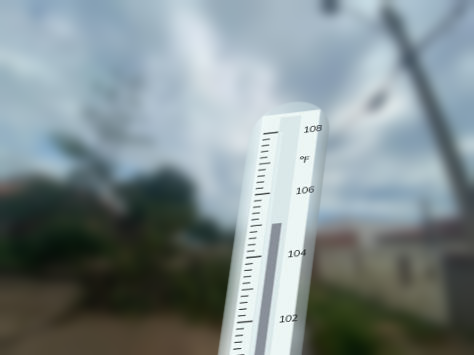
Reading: 105 °F
